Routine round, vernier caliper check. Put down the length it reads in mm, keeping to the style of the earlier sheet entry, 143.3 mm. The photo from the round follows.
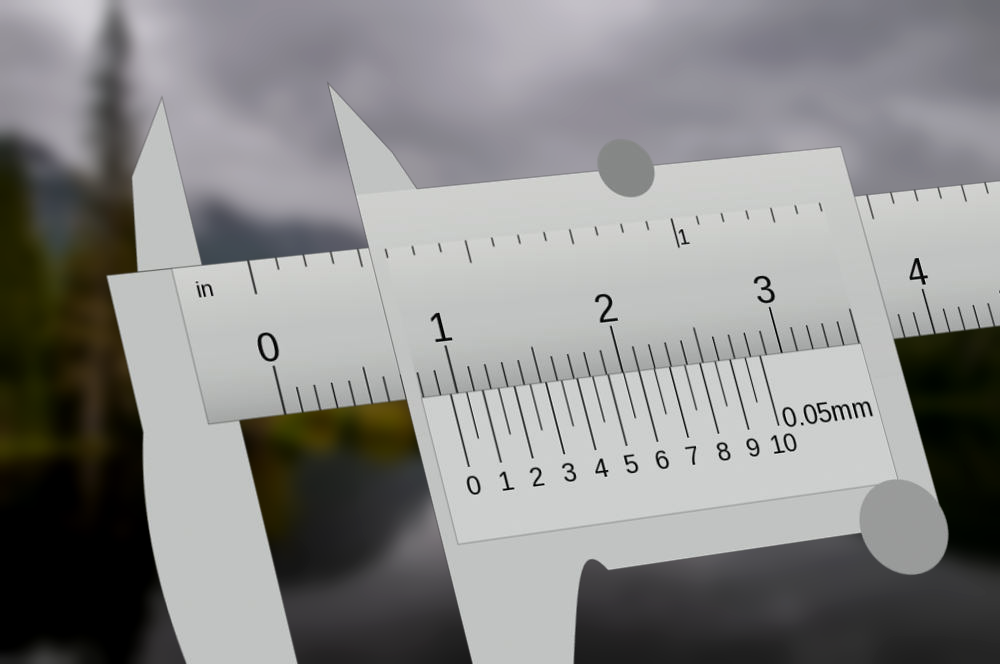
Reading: 9.6 mm
